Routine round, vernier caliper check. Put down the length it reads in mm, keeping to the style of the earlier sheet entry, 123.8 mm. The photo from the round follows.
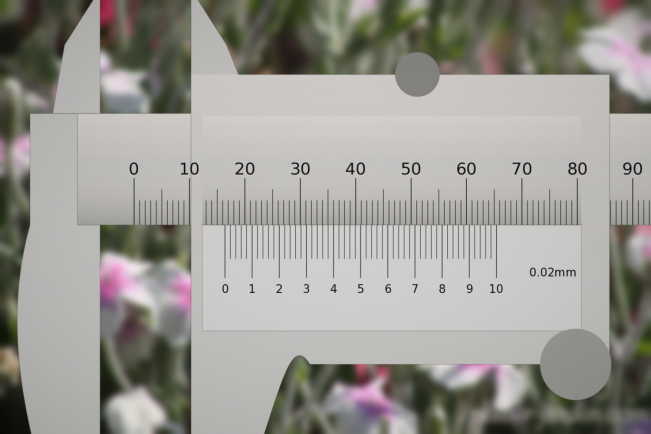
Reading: 16.4 mm
